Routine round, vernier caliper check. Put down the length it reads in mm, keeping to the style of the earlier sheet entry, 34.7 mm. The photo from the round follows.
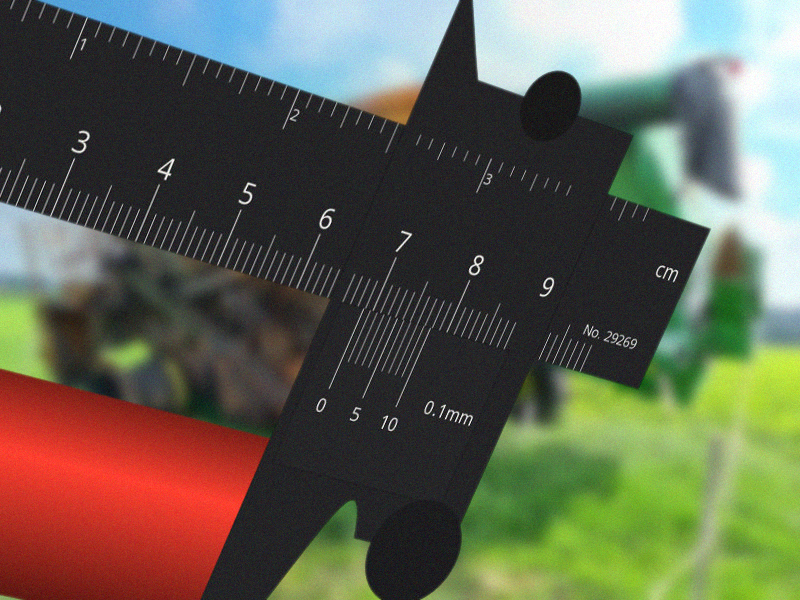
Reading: 68.8 mm
